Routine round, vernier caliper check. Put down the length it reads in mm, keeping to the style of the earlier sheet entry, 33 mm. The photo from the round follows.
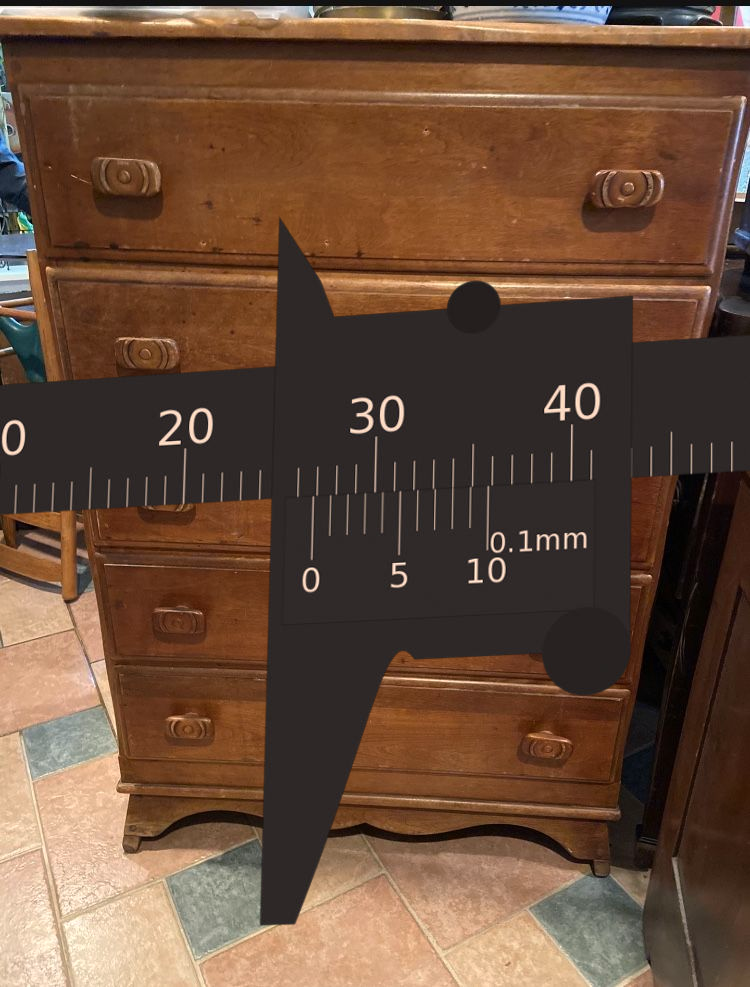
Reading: 26.8 mm
